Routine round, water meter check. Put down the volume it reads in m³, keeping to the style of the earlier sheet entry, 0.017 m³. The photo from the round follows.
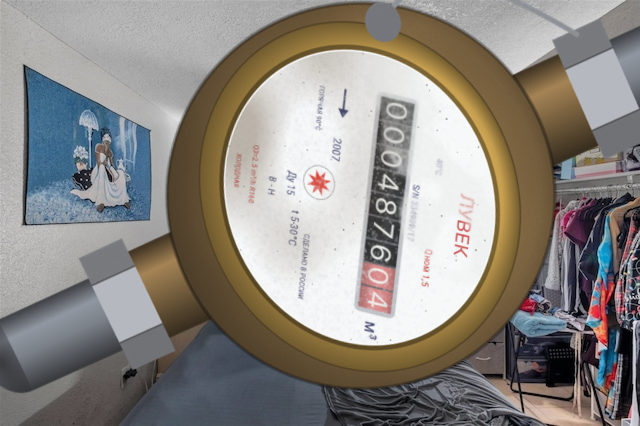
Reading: 4876.04 m³
